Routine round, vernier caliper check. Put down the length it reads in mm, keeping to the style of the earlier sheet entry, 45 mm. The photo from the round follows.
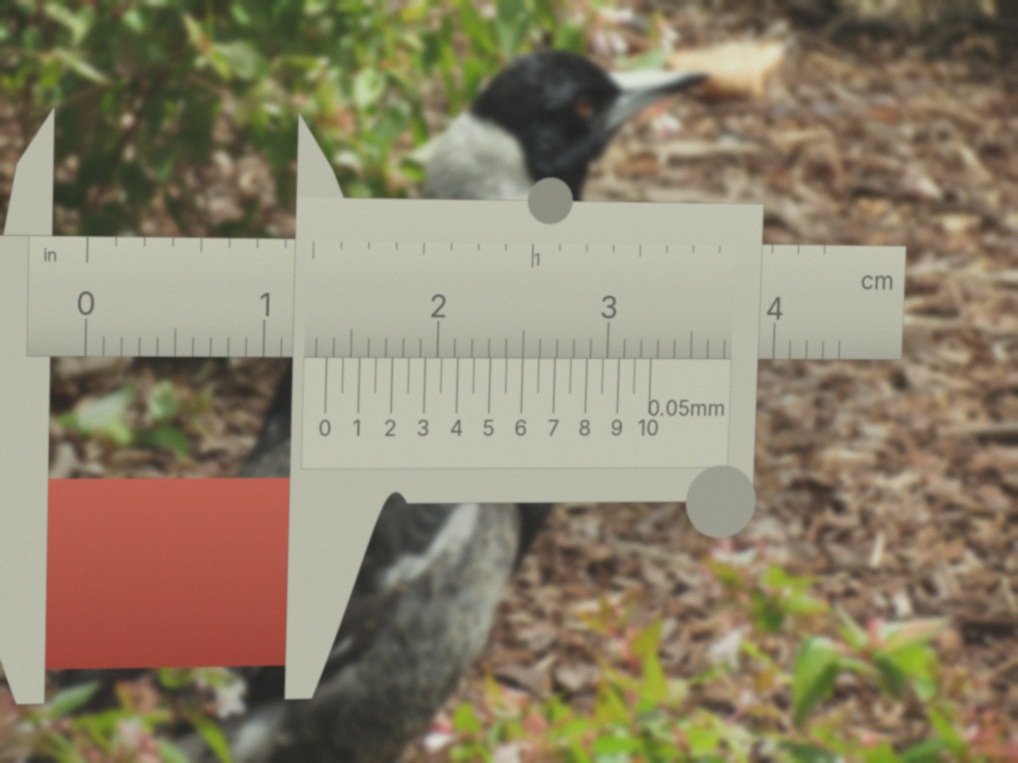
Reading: 13.6 mm
